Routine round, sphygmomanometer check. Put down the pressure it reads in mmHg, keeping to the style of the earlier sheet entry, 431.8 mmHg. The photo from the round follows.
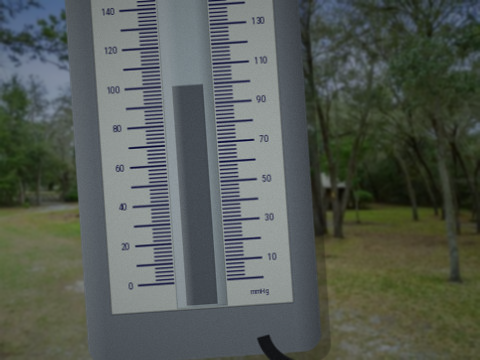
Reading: 100 mmHg
